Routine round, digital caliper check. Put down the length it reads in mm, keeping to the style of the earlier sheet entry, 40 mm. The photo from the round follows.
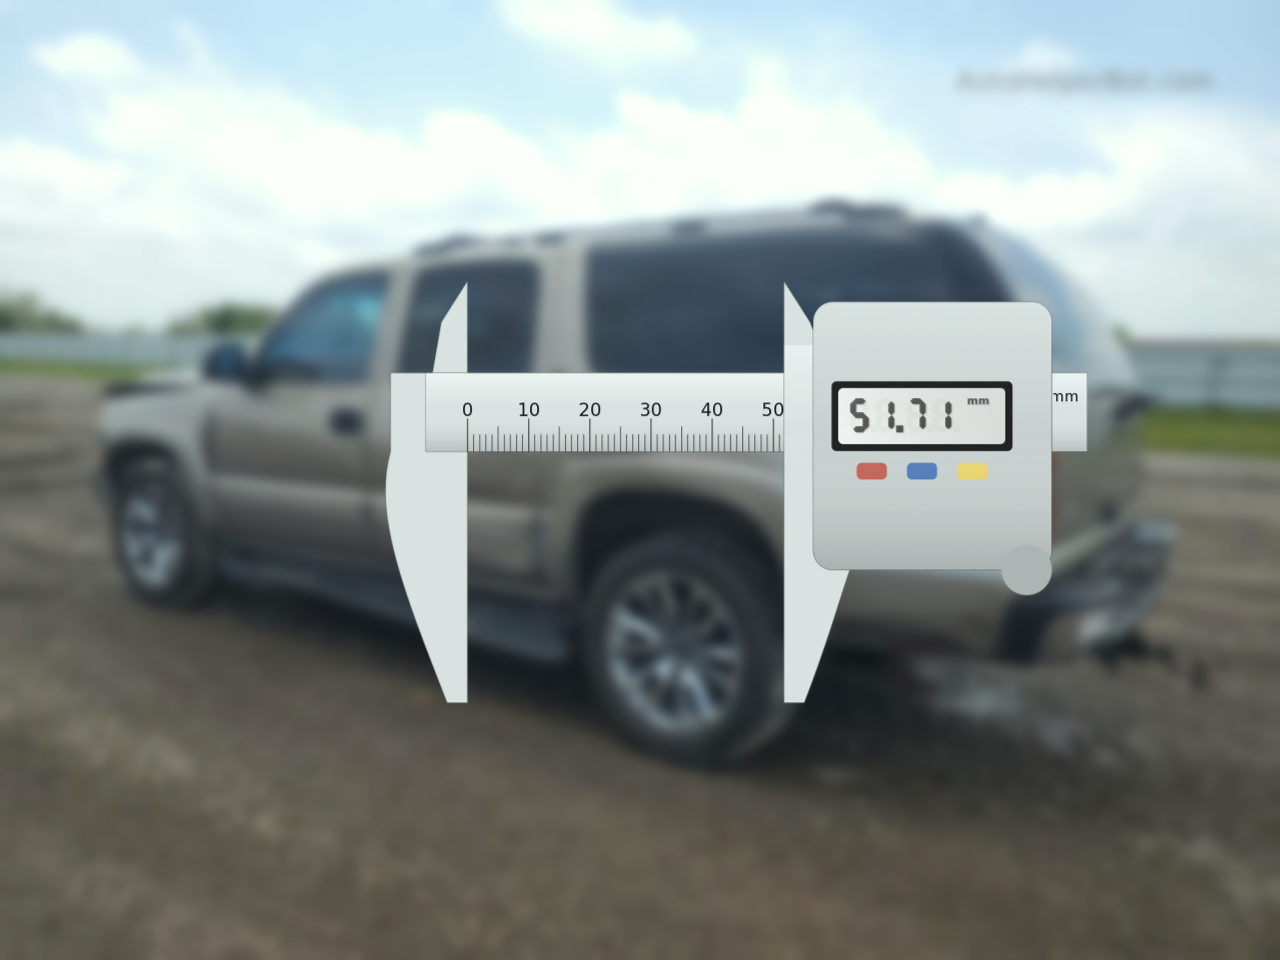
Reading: 51.71 mm
